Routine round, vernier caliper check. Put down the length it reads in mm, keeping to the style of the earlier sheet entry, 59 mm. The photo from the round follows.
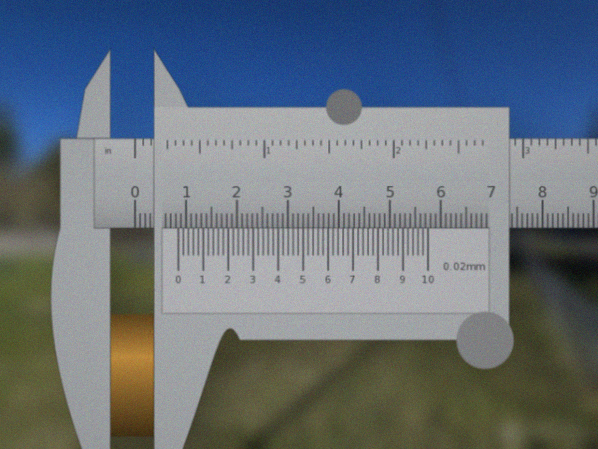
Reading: 8.5 mm
